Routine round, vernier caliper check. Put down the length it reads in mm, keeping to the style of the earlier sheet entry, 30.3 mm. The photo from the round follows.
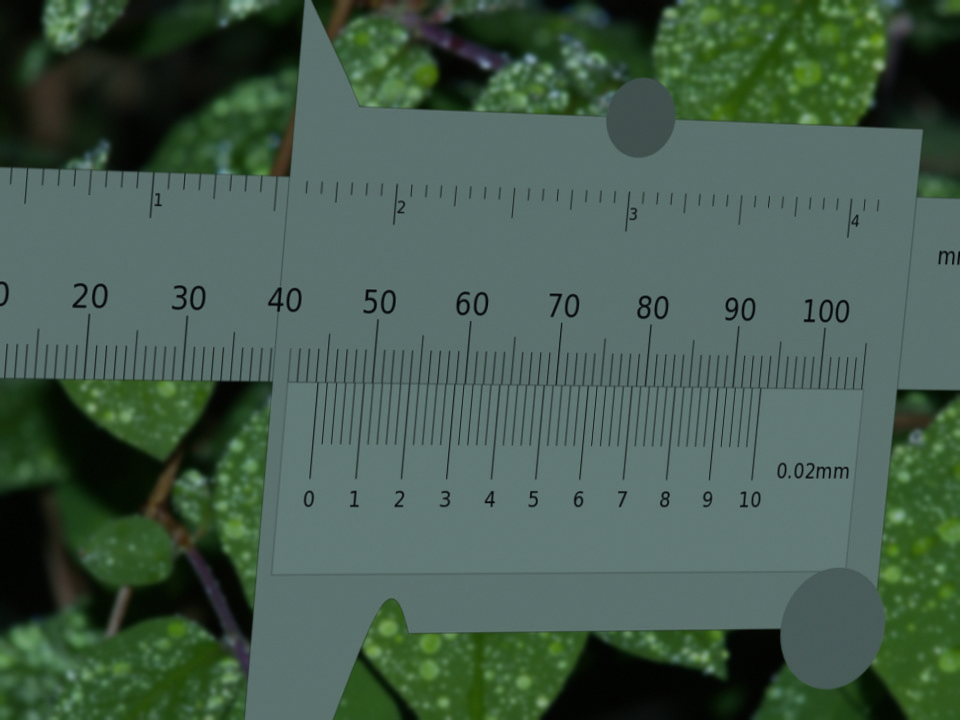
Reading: 44.2 mm
